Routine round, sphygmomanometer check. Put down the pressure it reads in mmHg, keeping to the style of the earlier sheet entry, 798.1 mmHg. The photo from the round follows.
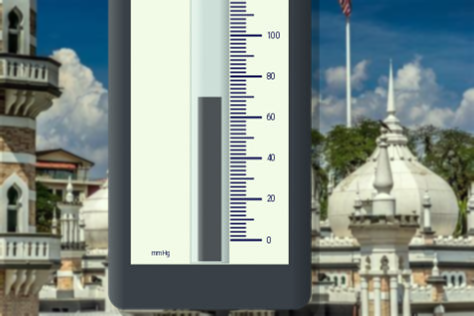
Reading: 70 mmHg
